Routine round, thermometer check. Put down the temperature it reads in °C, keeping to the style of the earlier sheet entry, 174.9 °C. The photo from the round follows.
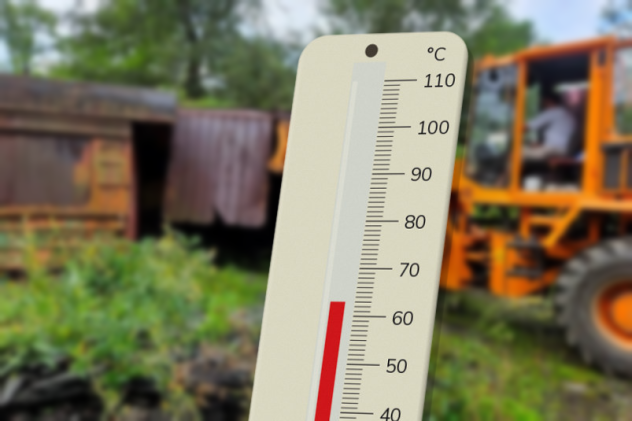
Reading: 63 °C
